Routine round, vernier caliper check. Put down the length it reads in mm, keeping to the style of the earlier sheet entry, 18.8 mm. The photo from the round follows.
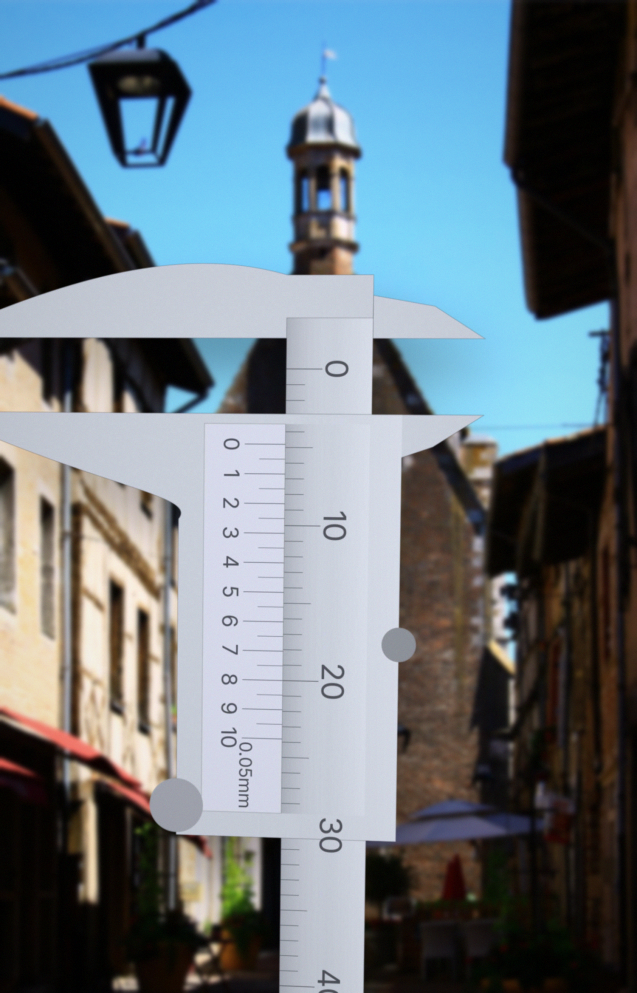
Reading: 4.8 mm
